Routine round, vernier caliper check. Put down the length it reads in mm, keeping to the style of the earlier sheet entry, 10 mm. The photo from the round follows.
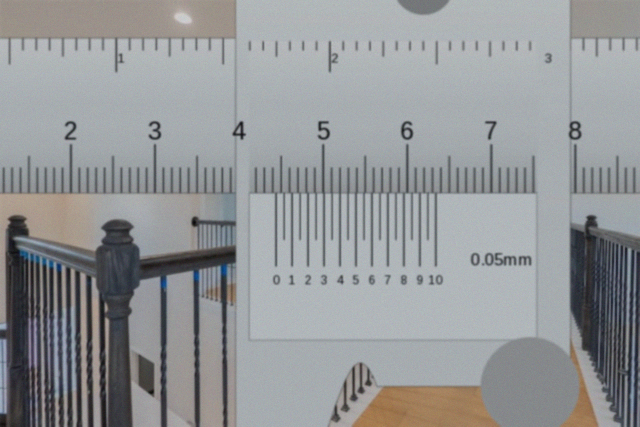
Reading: 44.4 mm
